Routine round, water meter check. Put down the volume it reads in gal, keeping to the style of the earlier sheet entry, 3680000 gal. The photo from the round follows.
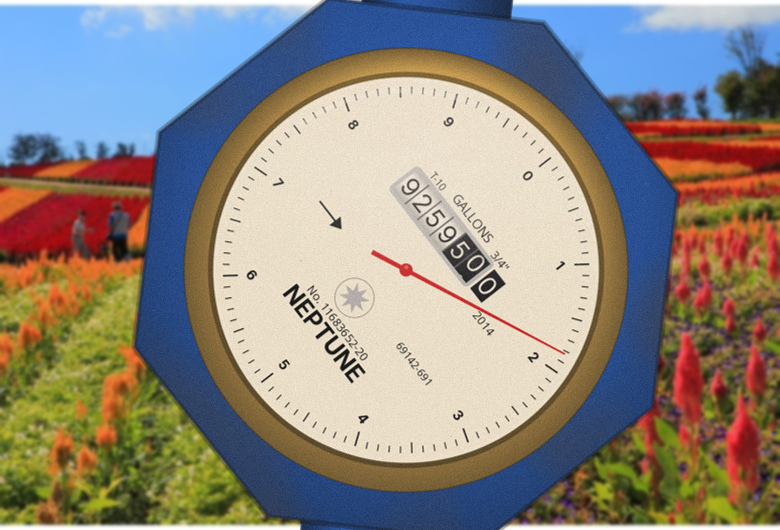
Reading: 9259501.8 gal
